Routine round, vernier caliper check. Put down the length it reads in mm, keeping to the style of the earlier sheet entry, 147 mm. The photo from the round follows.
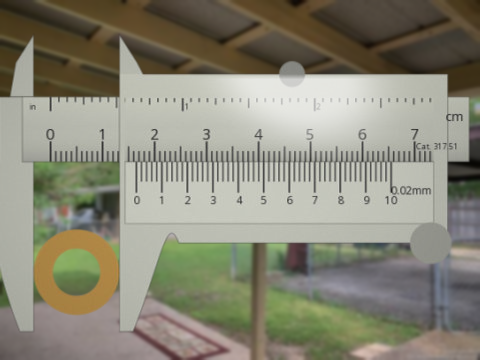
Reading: 16.5 mm
